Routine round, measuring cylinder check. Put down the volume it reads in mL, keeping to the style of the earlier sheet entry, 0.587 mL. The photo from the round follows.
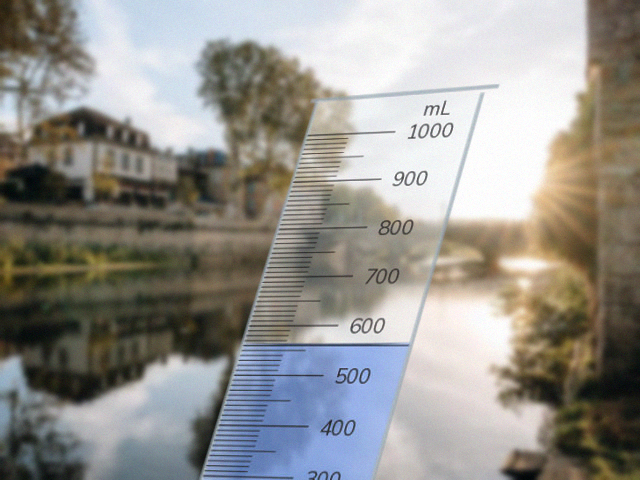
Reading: 560 mL
